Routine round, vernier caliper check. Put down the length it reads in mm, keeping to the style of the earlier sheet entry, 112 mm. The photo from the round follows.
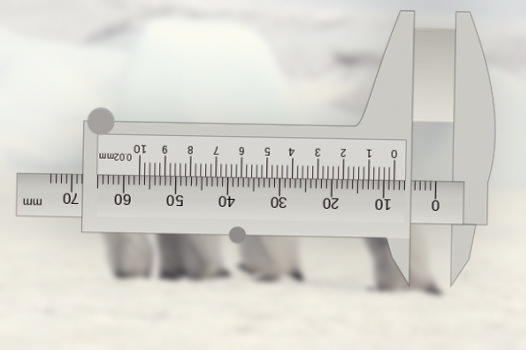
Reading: 8.0 mm
